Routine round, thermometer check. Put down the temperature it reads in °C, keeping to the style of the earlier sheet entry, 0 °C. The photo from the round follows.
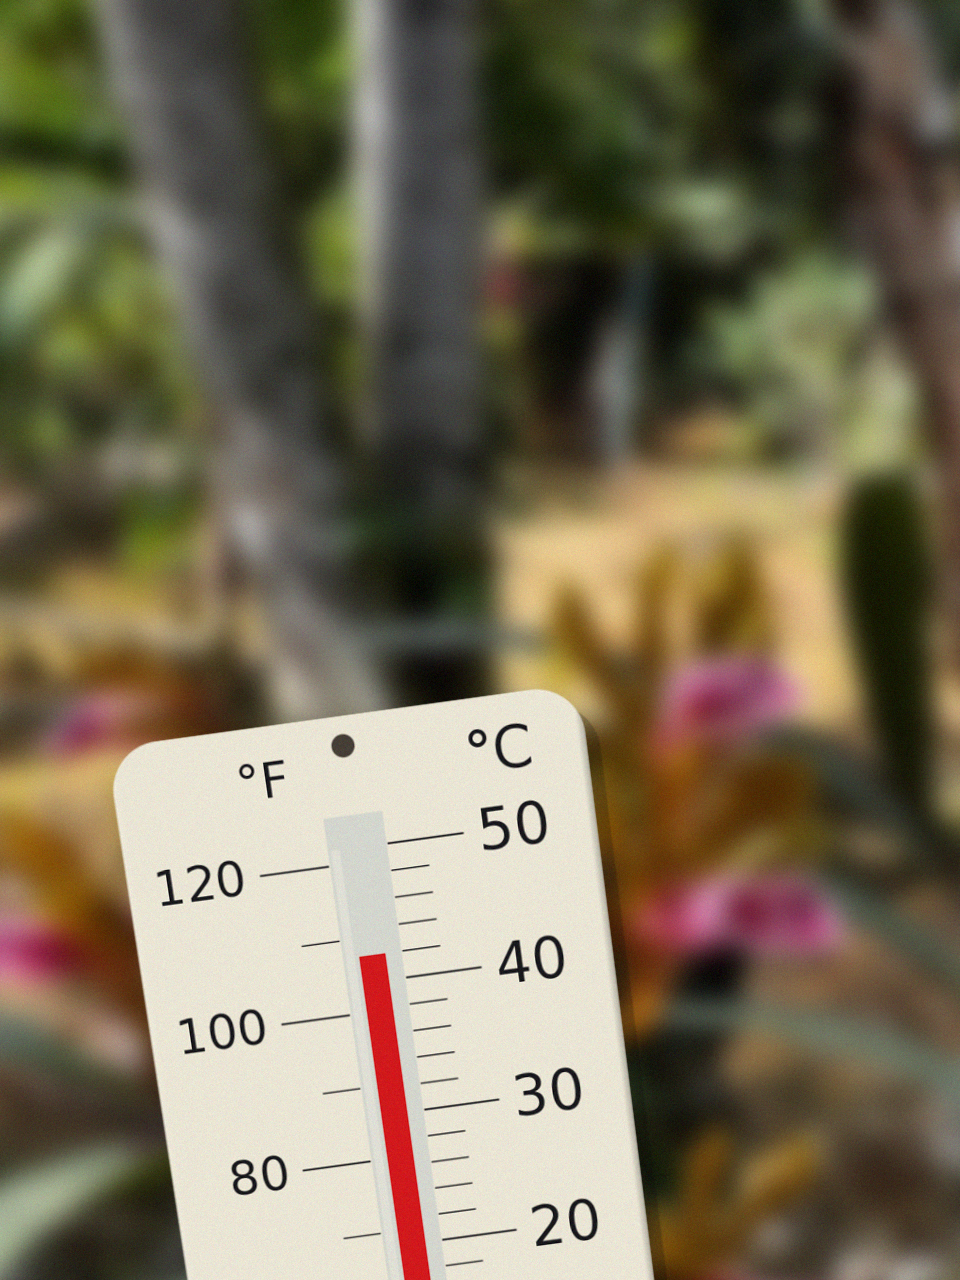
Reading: 42 °C
